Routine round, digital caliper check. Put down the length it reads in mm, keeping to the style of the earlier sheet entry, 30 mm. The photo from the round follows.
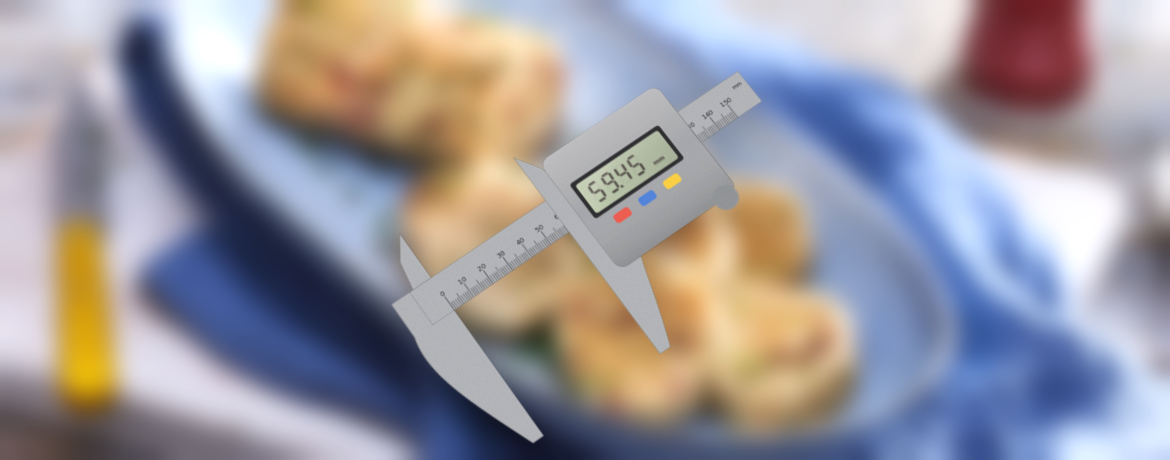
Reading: 59.45 mm
